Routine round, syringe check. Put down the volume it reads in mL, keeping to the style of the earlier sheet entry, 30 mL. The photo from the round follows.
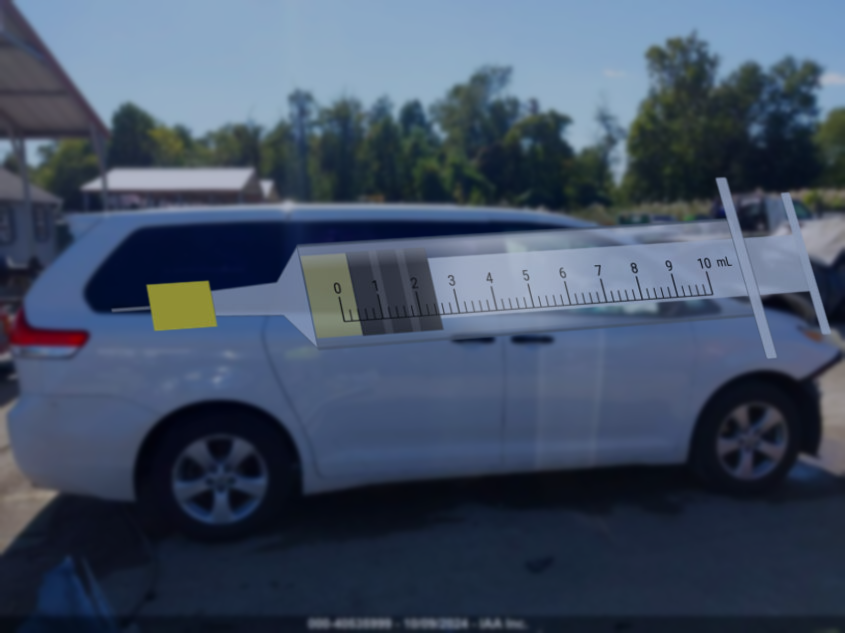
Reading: 0.4 mL
